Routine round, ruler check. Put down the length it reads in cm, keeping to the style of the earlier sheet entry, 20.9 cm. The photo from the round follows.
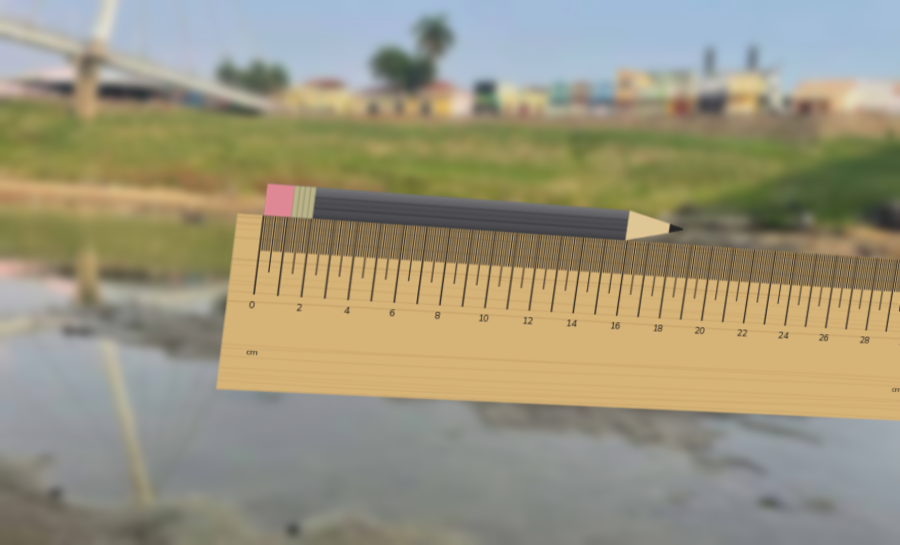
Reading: 18.5 cm
